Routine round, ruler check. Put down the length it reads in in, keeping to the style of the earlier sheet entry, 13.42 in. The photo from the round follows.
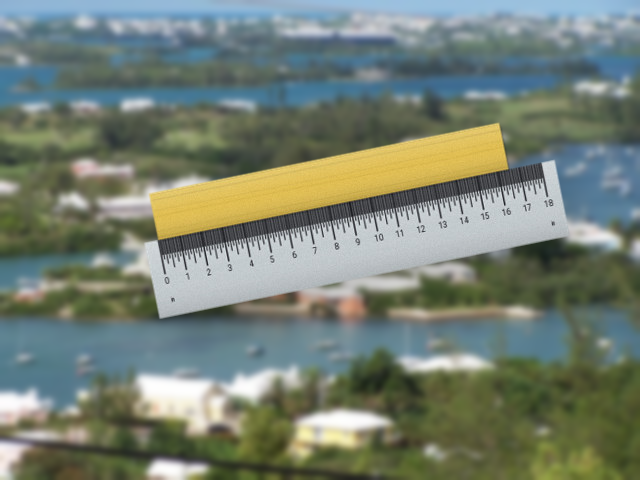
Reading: 16.5 in
